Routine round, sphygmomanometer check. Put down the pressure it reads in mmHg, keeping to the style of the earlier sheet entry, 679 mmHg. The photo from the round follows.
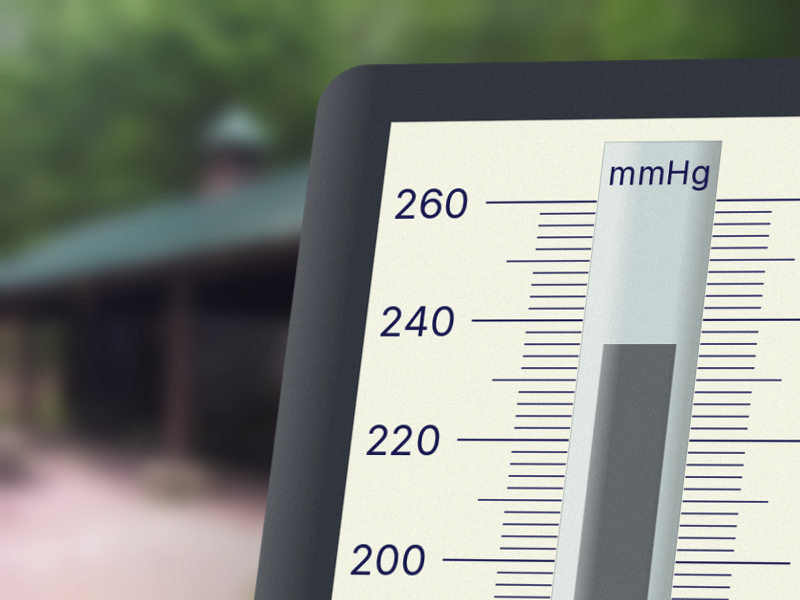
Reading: 236 mmHg
